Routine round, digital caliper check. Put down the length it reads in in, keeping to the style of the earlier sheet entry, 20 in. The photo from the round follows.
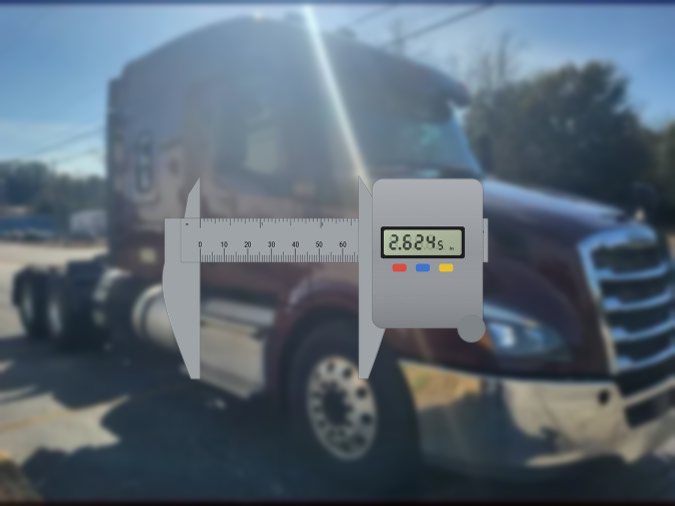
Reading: 2.6245 in
